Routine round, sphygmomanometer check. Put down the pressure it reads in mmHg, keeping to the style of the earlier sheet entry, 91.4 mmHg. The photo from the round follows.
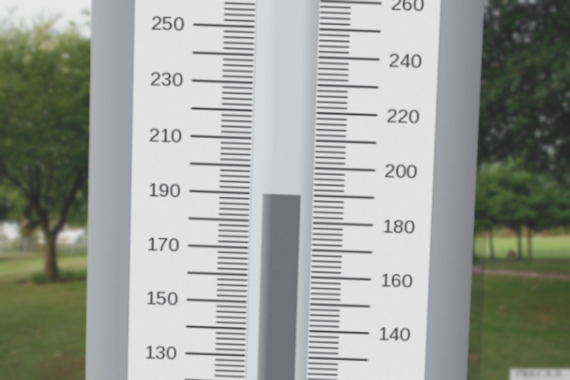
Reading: 190 mmHg
